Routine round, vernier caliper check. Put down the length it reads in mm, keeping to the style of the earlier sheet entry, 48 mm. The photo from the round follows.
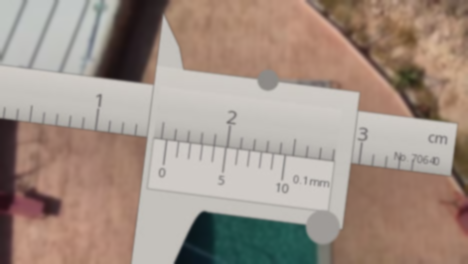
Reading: 15.4 mm
